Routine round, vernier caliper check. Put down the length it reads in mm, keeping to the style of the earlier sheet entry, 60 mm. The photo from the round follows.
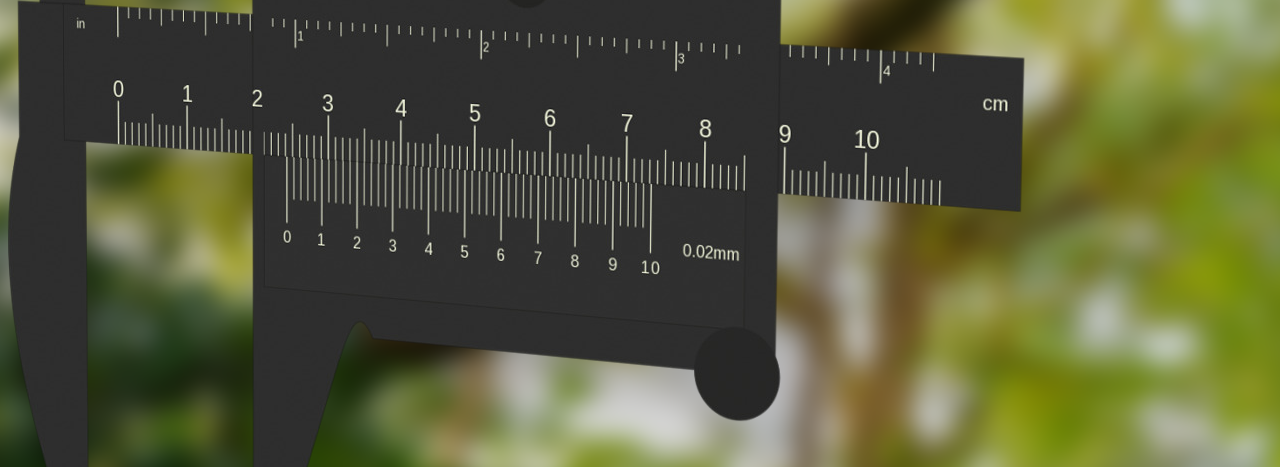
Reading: 24.2 mm
